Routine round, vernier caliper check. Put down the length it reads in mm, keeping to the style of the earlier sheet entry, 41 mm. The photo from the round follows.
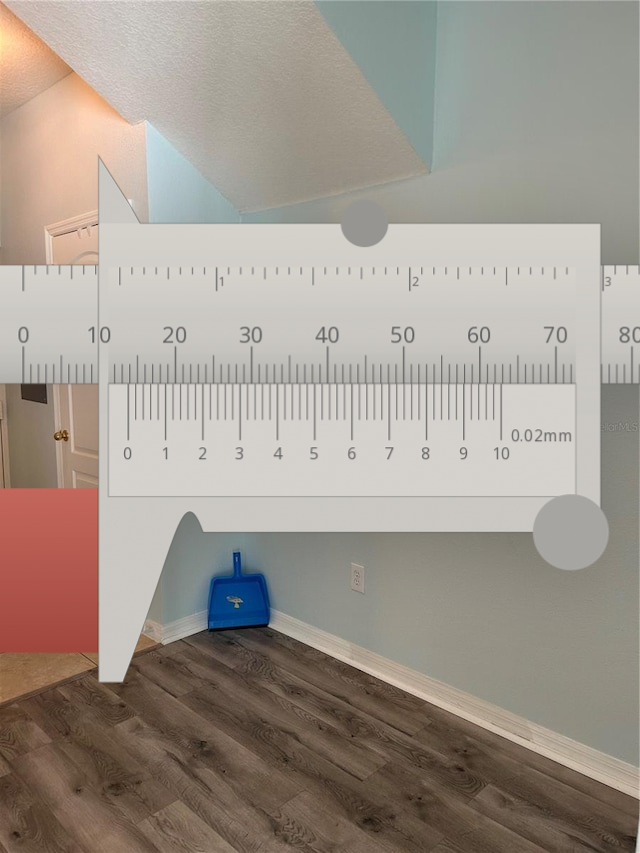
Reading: 13.8 mm
